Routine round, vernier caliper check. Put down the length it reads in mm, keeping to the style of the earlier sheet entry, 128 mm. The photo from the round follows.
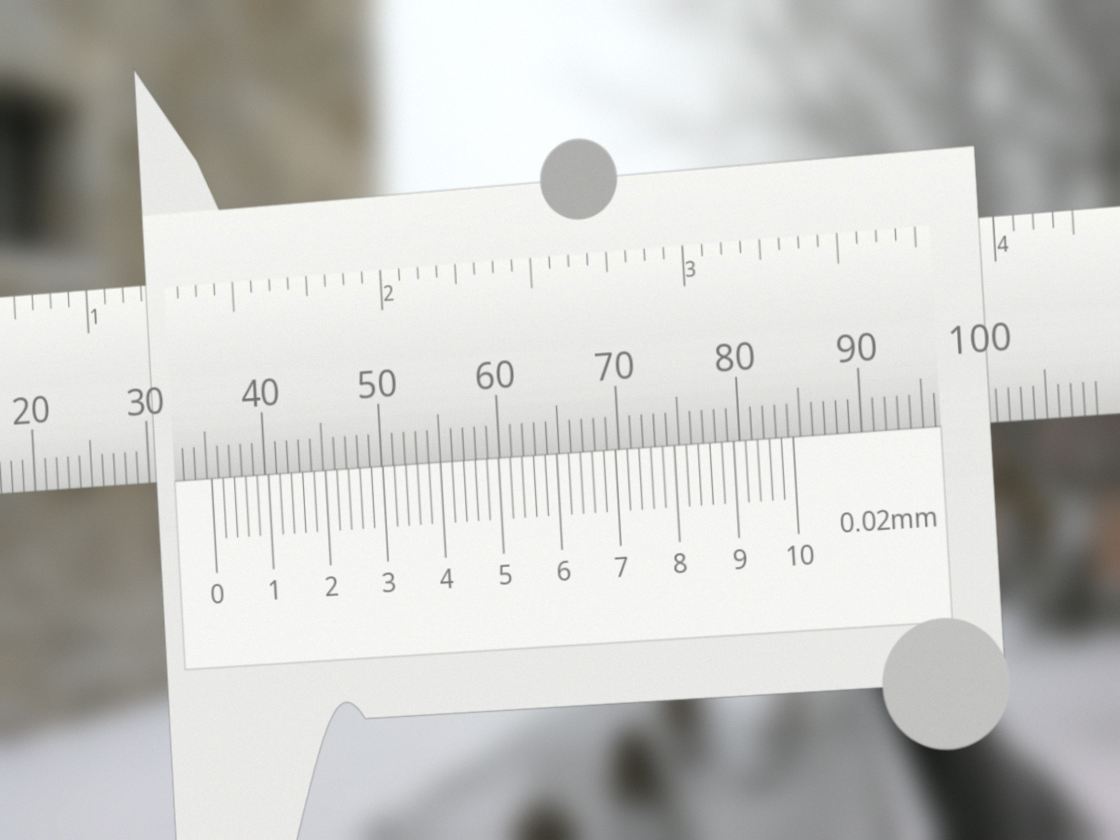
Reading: 35.4 mm
